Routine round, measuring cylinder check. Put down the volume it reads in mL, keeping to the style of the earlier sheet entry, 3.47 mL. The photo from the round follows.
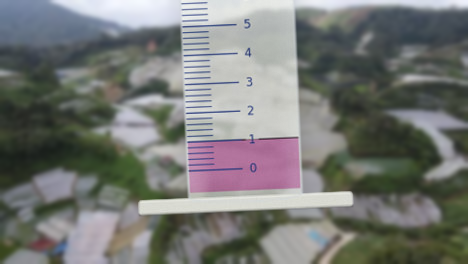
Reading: 1 mL
